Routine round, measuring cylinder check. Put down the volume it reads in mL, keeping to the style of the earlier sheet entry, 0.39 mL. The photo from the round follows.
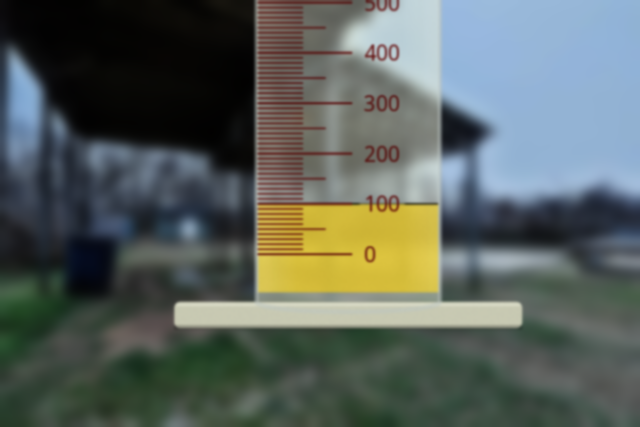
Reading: 100 mL
